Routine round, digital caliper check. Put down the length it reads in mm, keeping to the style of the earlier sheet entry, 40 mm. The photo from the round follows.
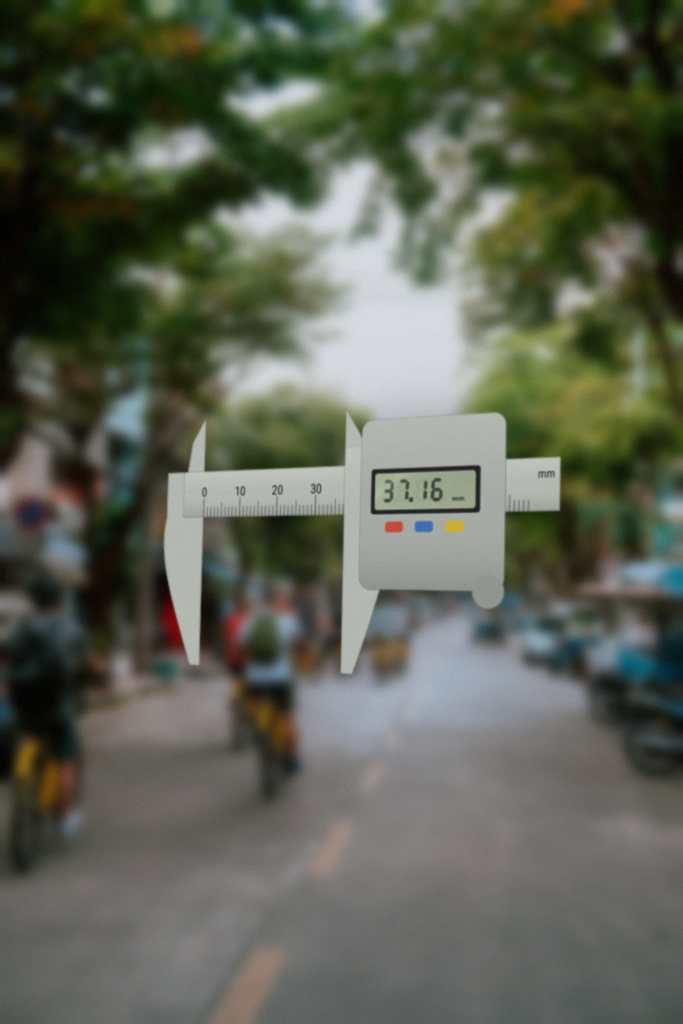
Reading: 37.16 mm
